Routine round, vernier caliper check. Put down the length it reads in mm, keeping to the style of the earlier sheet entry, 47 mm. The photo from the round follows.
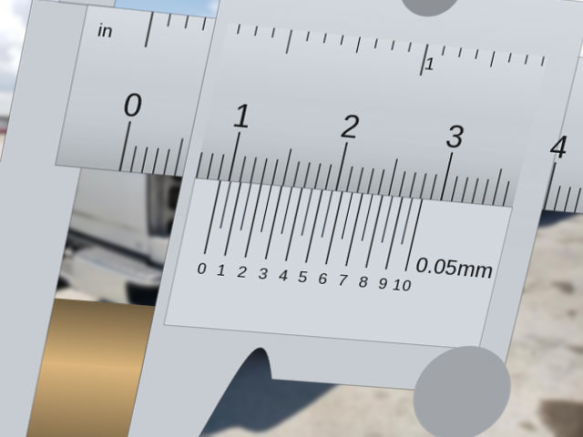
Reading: 9.2 mm
